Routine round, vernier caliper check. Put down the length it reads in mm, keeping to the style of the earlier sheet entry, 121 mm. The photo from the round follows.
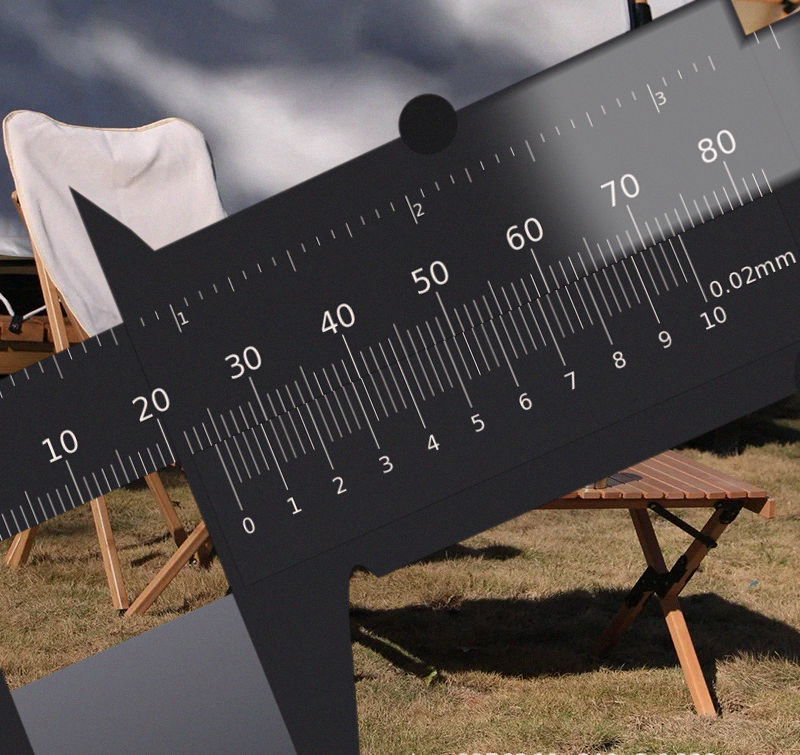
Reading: 24.4 mm
